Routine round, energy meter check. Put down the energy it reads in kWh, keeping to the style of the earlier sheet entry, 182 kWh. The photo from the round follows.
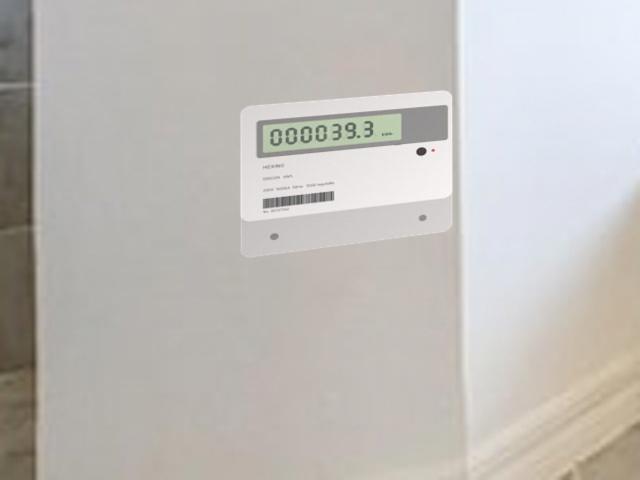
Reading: 39.3 kWh
